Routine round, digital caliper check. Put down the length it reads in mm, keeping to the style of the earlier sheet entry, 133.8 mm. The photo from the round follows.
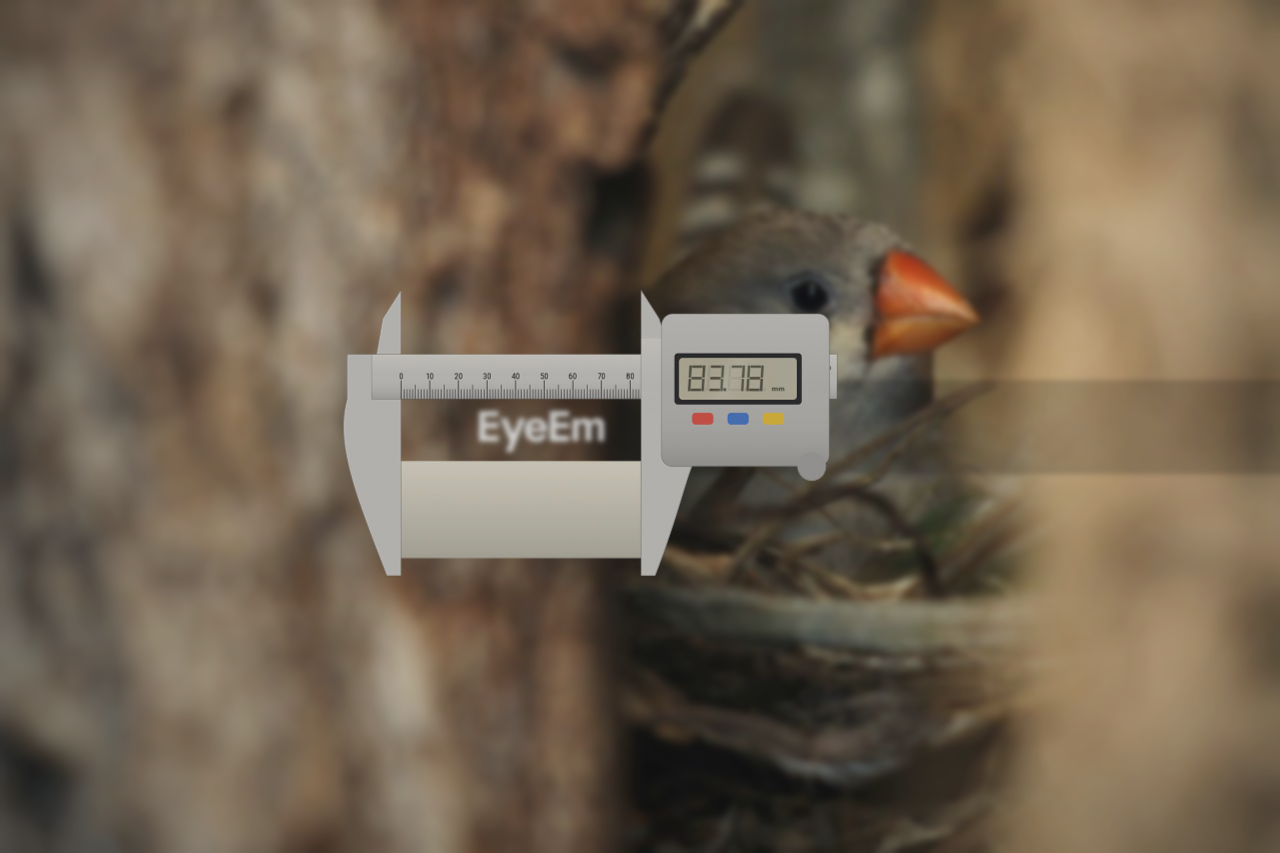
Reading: 83.78 mm
